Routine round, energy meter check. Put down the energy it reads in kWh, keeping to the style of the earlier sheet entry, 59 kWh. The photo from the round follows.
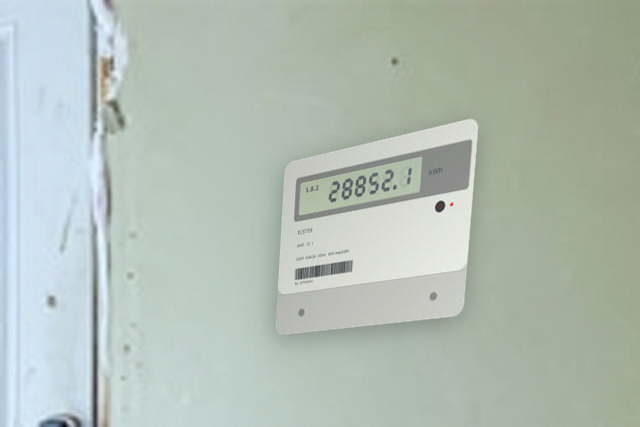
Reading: 28852.1 kWh
